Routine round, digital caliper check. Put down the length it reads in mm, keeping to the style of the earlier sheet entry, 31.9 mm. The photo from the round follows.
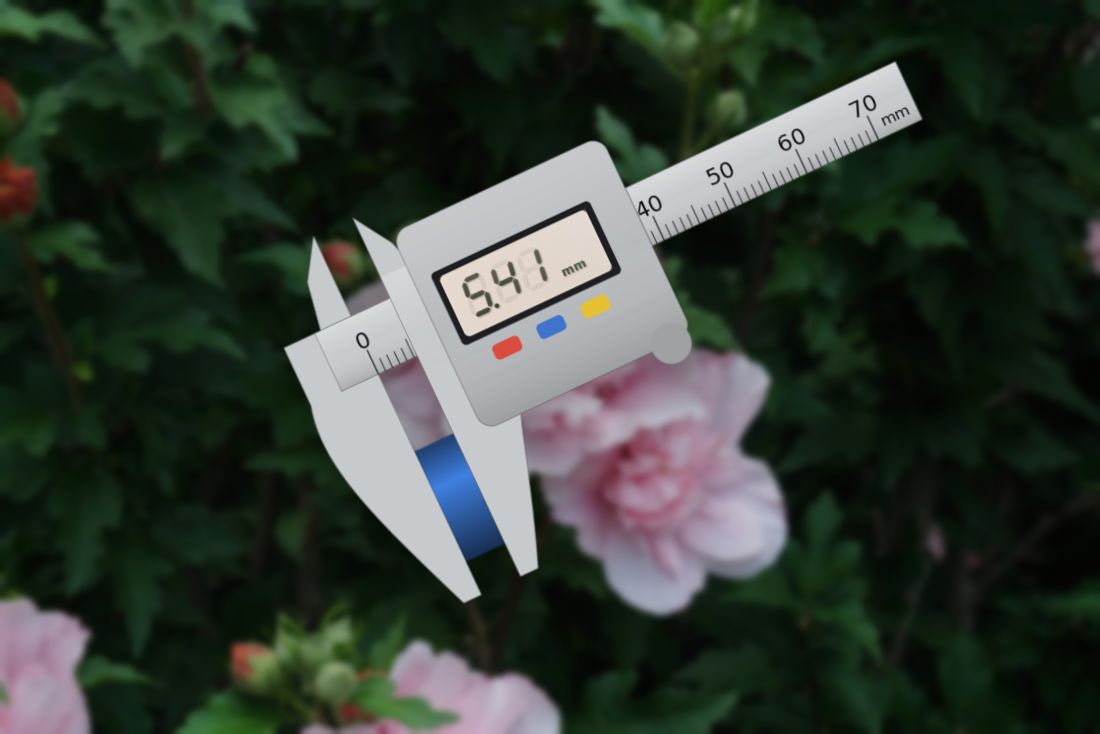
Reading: 5.41 mm
